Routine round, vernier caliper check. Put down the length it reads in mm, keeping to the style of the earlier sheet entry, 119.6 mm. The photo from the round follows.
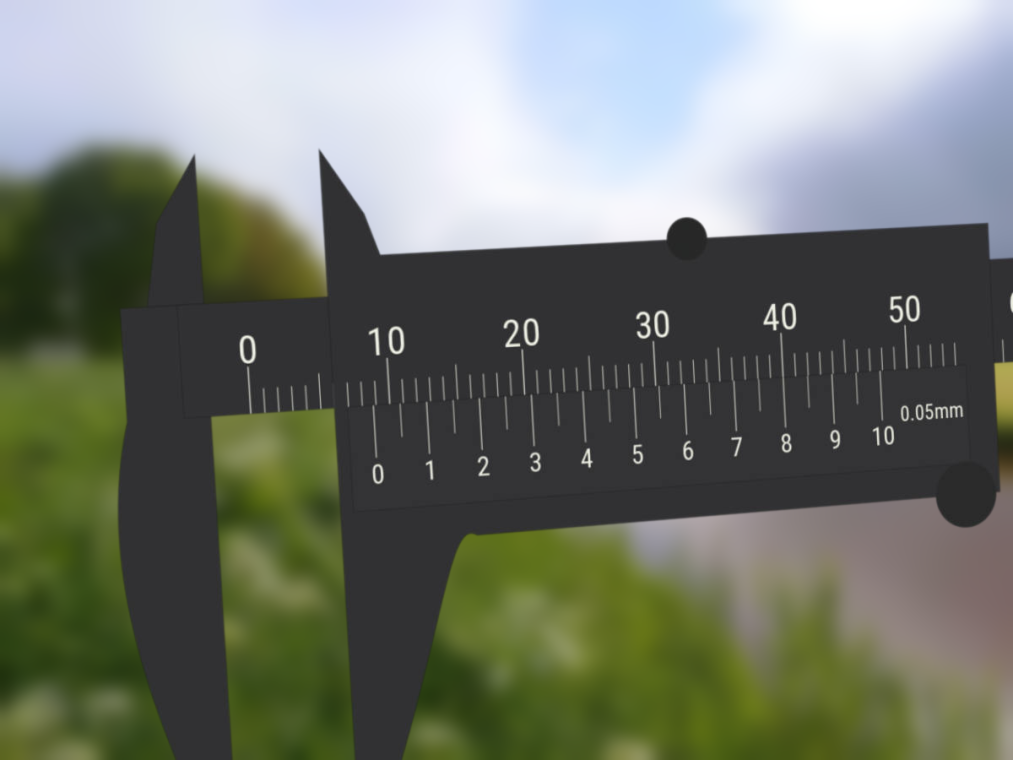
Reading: 8.8 mm
